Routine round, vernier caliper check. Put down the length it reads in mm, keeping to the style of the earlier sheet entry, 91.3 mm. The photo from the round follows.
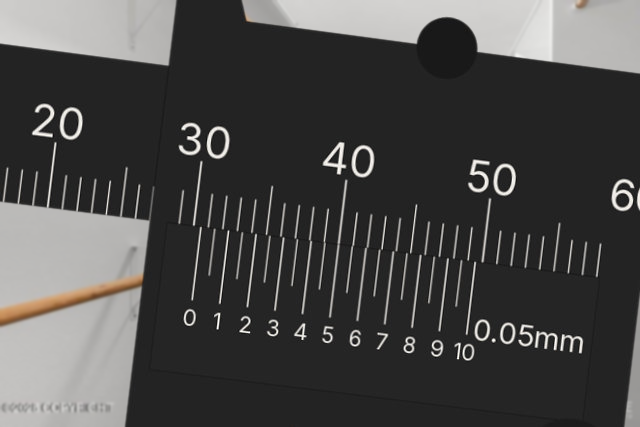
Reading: 30.5 mm
